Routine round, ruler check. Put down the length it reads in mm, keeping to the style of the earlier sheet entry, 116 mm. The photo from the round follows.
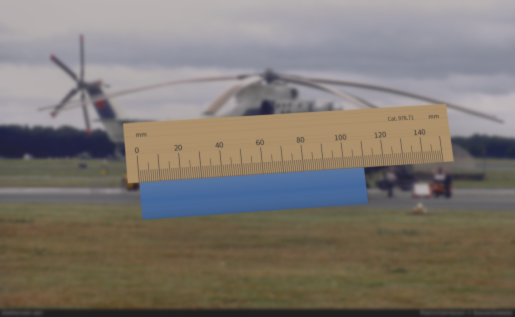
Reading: 110 mm
